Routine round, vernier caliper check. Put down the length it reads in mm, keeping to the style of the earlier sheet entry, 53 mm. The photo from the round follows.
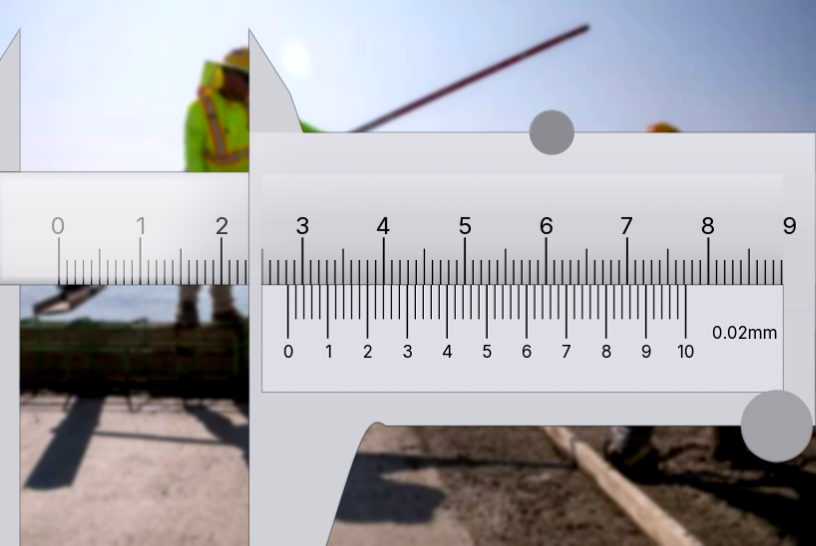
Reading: 28.2 mm
